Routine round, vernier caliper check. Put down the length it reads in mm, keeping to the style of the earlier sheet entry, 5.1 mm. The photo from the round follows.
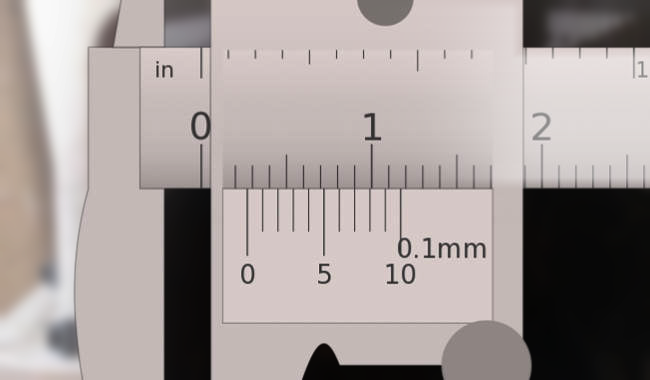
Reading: 2.7 mm
